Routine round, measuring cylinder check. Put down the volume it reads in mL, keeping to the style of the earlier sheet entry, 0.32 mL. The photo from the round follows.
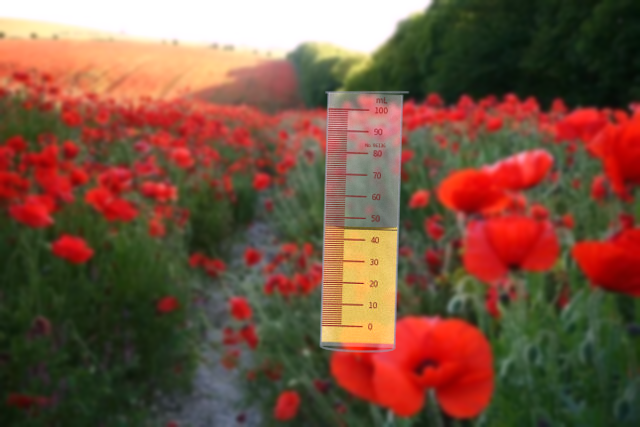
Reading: 45 mL
